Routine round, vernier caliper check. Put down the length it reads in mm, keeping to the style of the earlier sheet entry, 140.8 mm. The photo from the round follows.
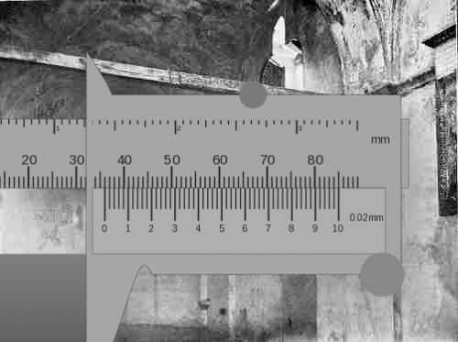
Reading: 36.0 mm
